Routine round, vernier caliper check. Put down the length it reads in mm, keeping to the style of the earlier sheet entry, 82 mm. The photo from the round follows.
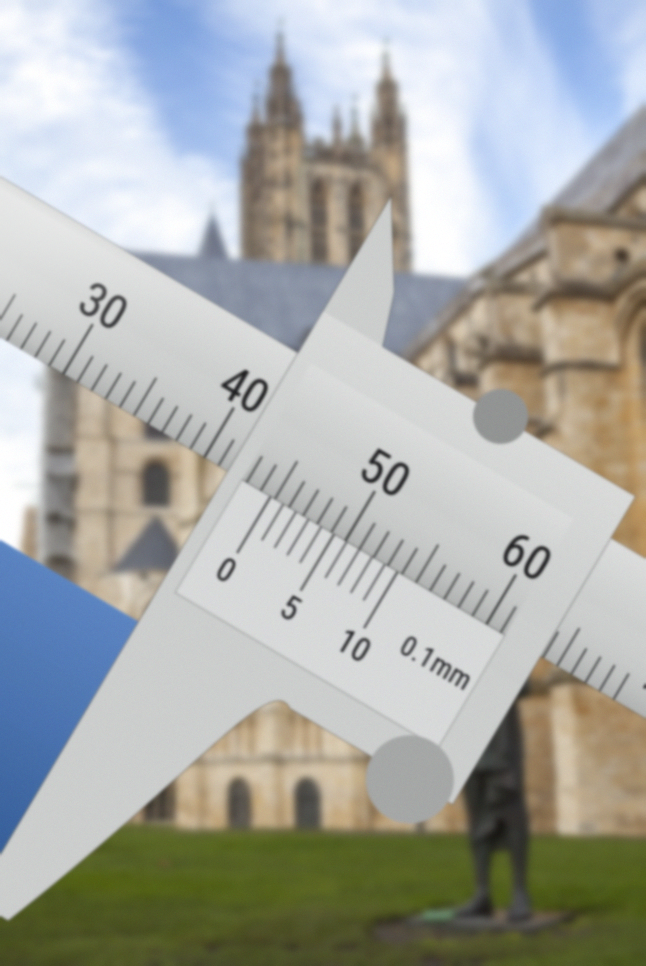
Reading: 44.7 mm
